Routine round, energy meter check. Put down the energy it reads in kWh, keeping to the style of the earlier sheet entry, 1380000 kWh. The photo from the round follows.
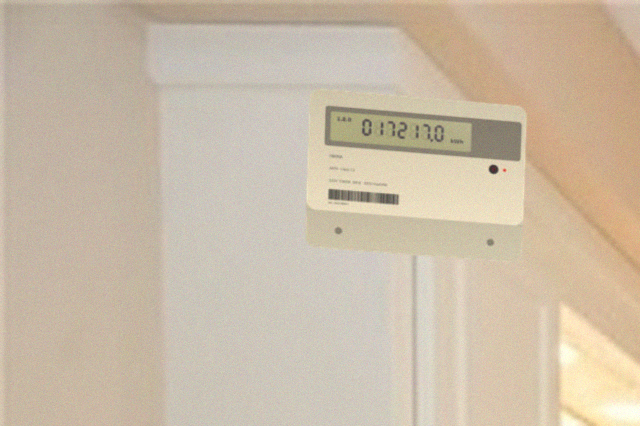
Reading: 17217.0 kWh
